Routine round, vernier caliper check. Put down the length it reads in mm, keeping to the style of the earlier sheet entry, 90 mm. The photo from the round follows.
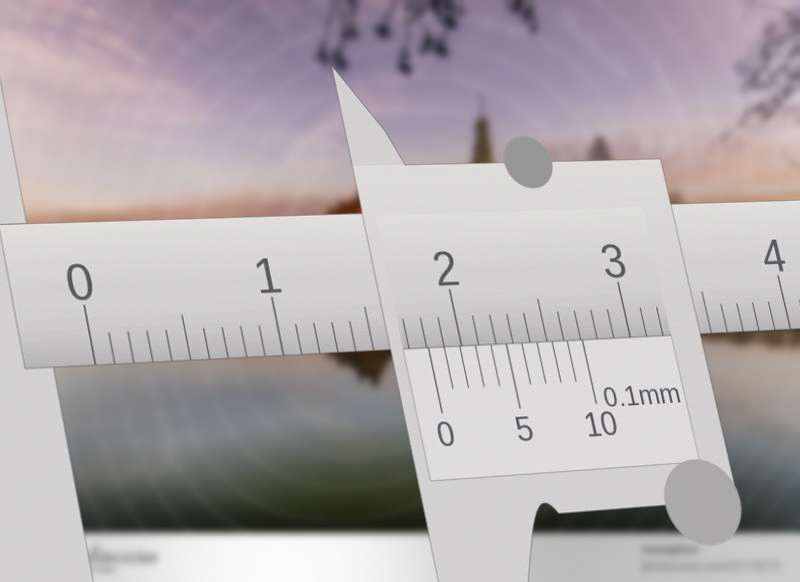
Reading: 18.1 mm
